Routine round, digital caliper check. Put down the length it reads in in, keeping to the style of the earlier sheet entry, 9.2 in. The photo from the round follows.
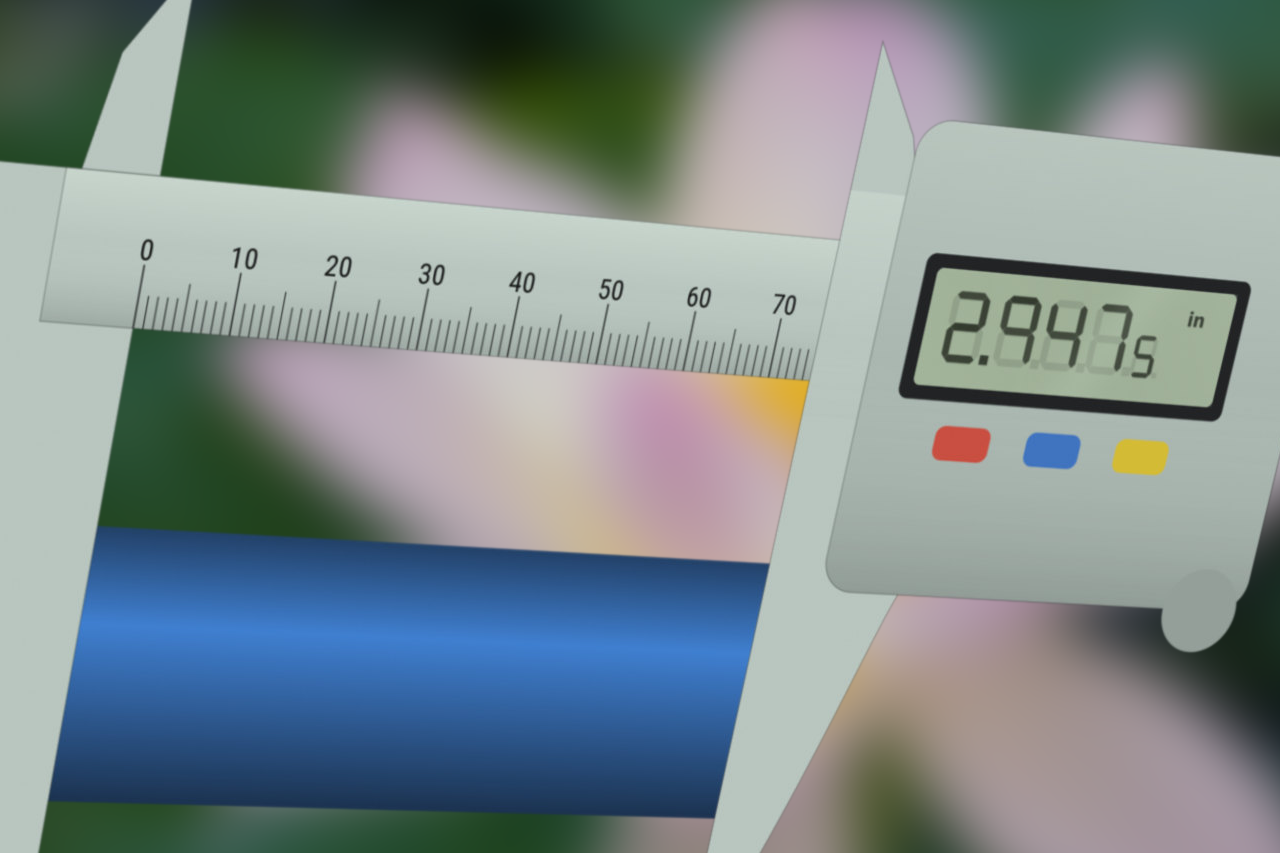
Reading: 2.9475 in
